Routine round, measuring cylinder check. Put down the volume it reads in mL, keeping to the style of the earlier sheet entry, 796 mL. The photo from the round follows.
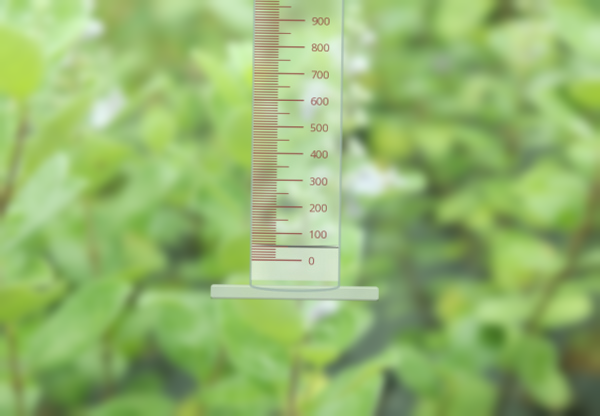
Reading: 50 mL
